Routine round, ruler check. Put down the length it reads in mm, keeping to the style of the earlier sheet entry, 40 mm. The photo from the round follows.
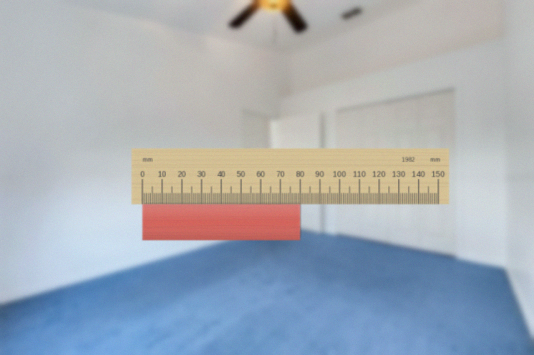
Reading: 80 mm
